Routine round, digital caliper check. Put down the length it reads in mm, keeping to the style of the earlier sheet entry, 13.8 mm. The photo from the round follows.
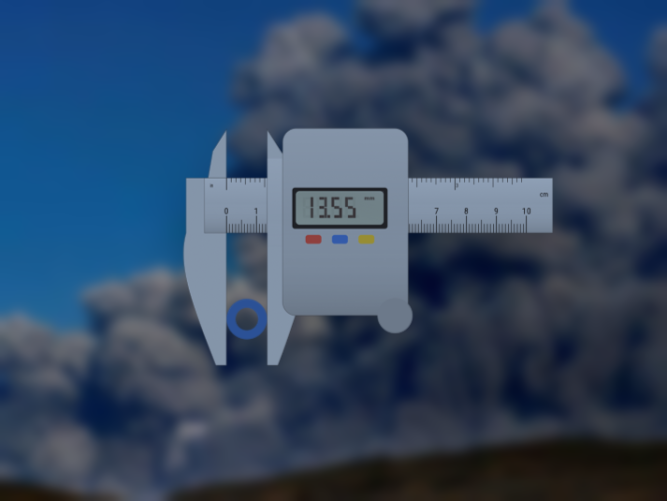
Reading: 13.55 mm
